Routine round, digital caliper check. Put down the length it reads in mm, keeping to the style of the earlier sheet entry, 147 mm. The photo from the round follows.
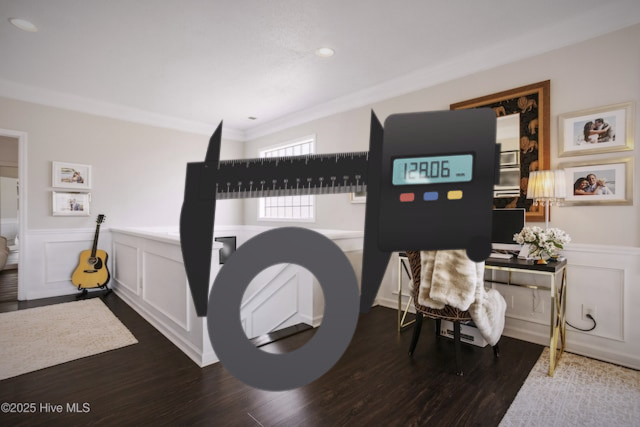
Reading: 128.06 mm
